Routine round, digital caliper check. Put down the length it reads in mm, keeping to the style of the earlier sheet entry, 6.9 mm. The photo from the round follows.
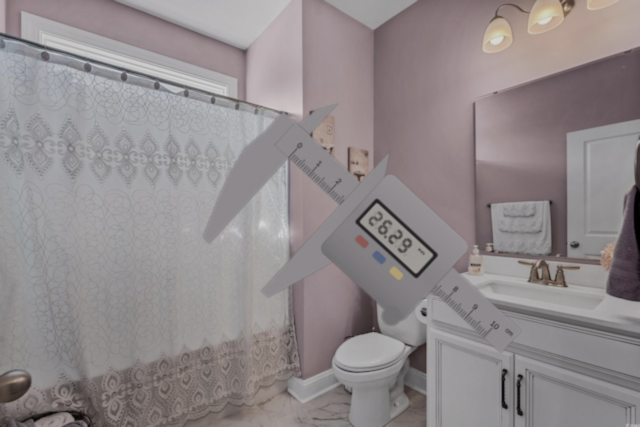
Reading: 26.29 mm
